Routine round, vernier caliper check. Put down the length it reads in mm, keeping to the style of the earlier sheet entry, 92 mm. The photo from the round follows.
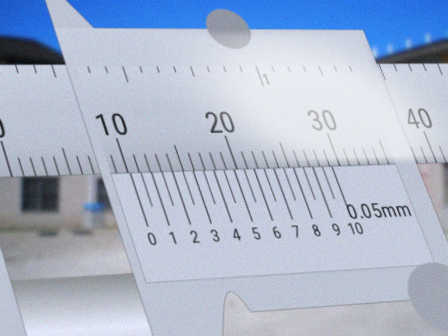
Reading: 10.2 mm
